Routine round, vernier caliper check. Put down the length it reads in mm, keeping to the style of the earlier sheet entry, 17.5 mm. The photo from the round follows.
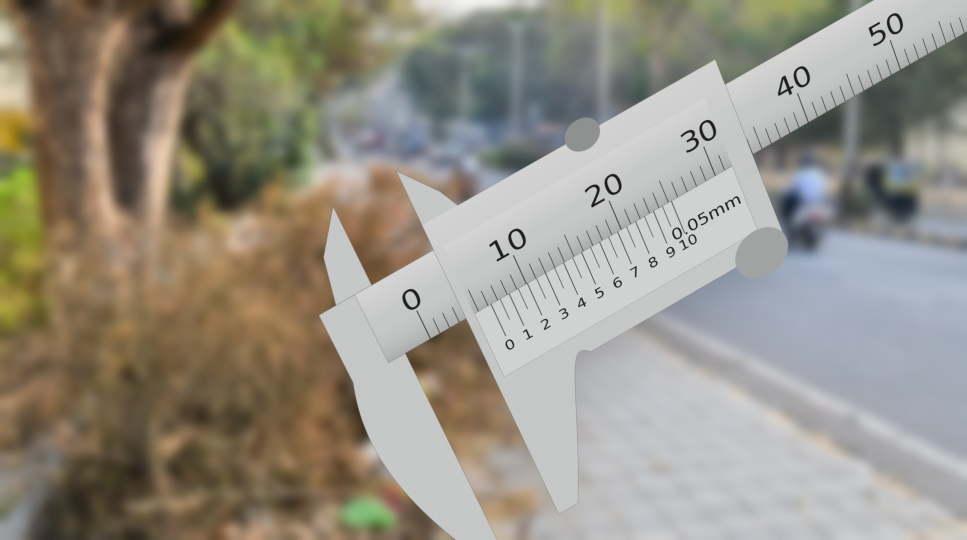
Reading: 6.3 mm
